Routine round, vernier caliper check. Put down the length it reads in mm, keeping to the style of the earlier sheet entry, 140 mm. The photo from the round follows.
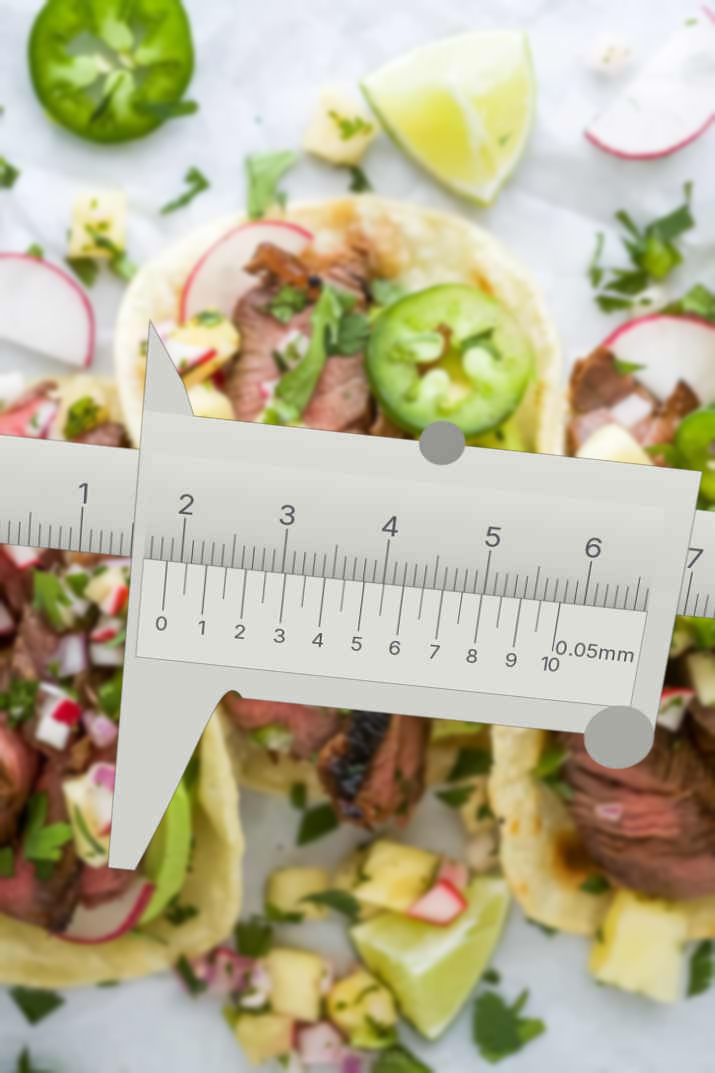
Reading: 18.6 mm
